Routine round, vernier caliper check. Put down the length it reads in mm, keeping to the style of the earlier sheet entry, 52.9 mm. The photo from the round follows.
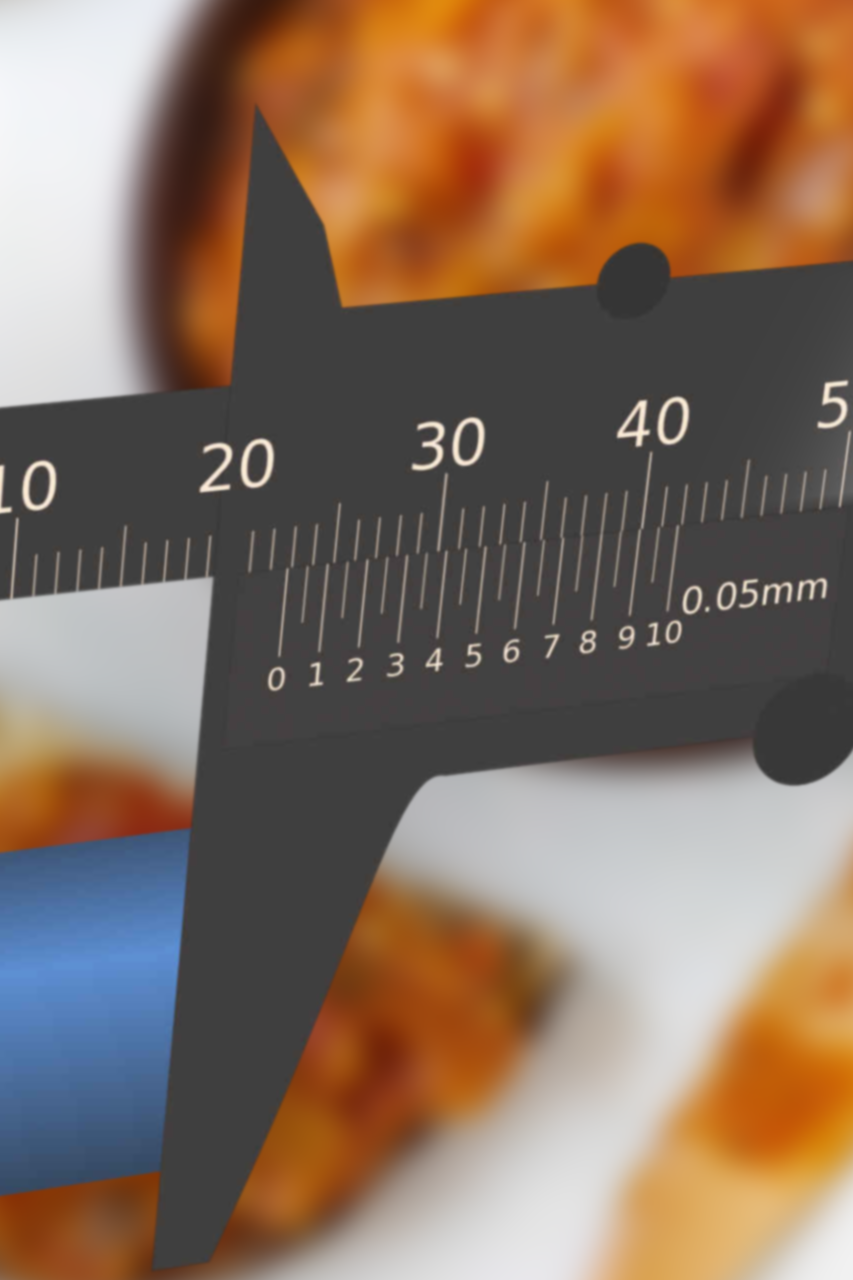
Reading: 22.8 mm
